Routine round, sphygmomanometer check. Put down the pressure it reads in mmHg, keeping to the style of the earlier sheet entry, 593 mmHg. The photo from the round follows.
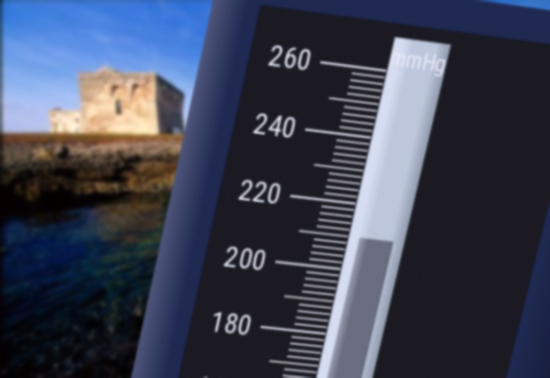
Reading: 210 mmHg
